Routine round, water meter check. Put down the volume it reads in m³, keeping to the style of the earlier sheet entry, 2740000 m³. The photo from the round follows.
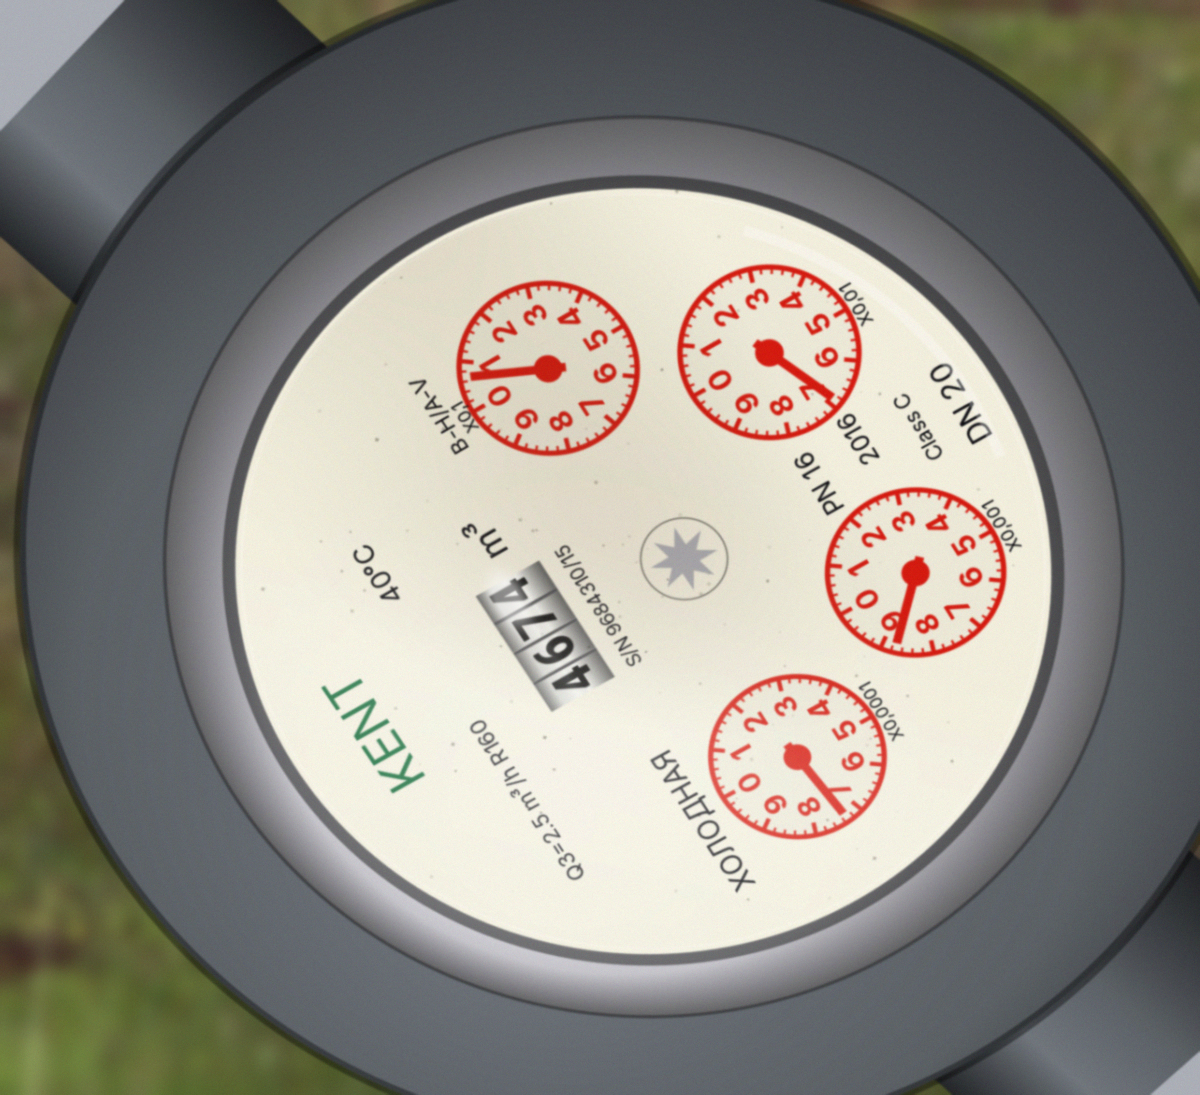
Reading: 4674.0687 m³
